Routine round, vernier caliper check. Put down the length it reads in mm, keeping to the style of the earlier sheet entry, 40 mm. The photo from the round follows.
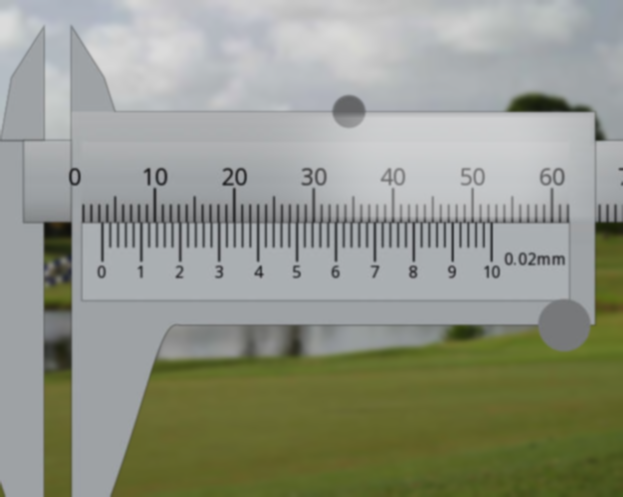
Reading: 3.4 mm
